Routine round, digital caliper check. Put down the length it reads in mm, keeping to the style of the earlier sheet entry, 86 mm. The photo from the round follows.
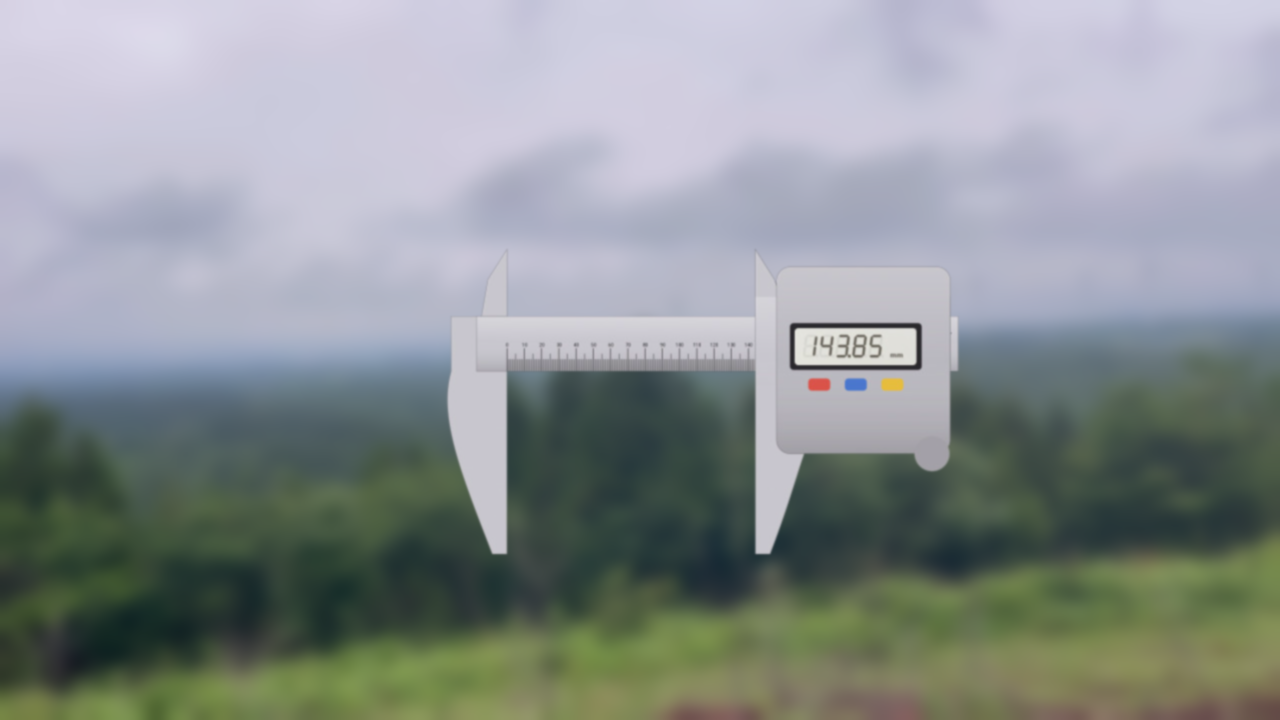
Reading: 143.85 mm
